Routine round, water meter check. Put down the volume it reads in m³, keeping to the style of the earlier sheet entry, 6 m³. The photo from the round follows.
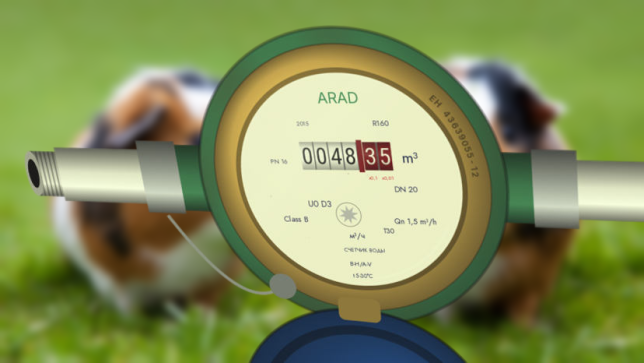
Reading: 48.35 m³
